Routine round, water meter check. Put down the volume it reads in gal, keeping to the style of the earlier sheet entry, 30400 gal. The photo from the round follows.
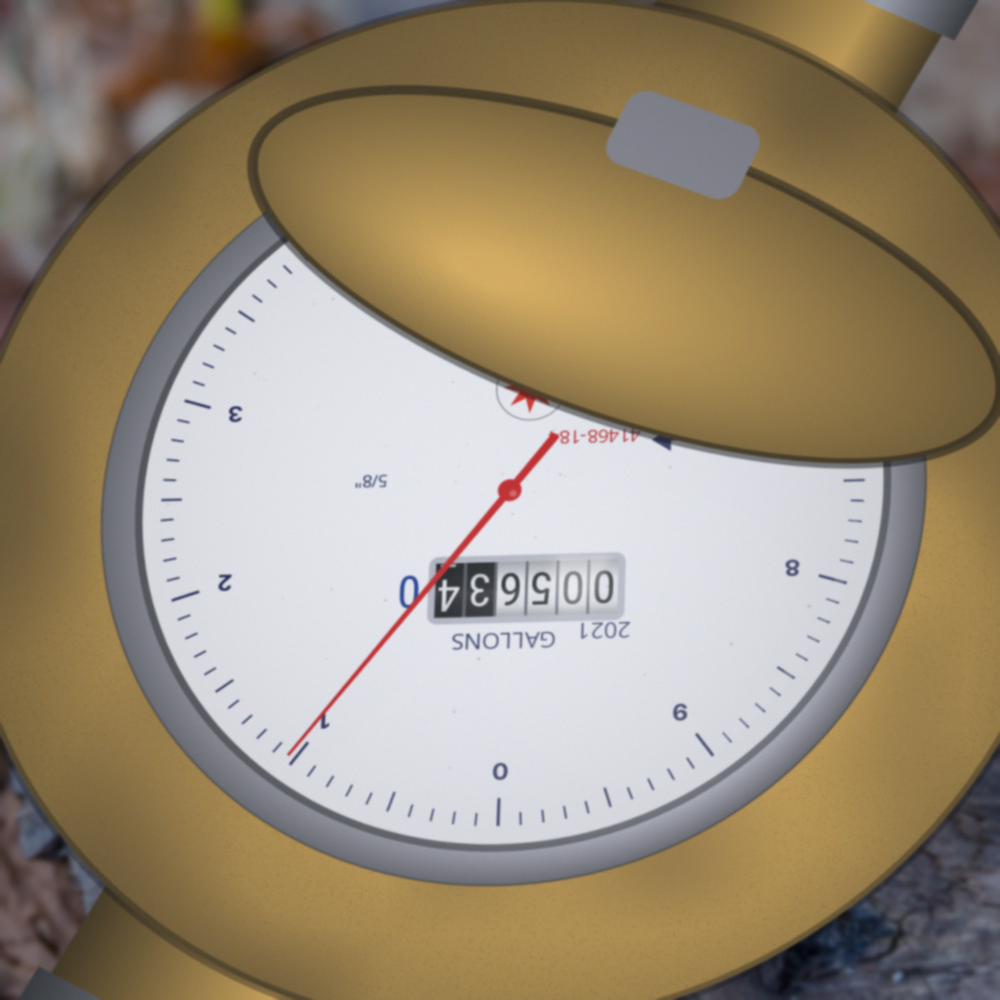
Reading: 56341.0 gal
